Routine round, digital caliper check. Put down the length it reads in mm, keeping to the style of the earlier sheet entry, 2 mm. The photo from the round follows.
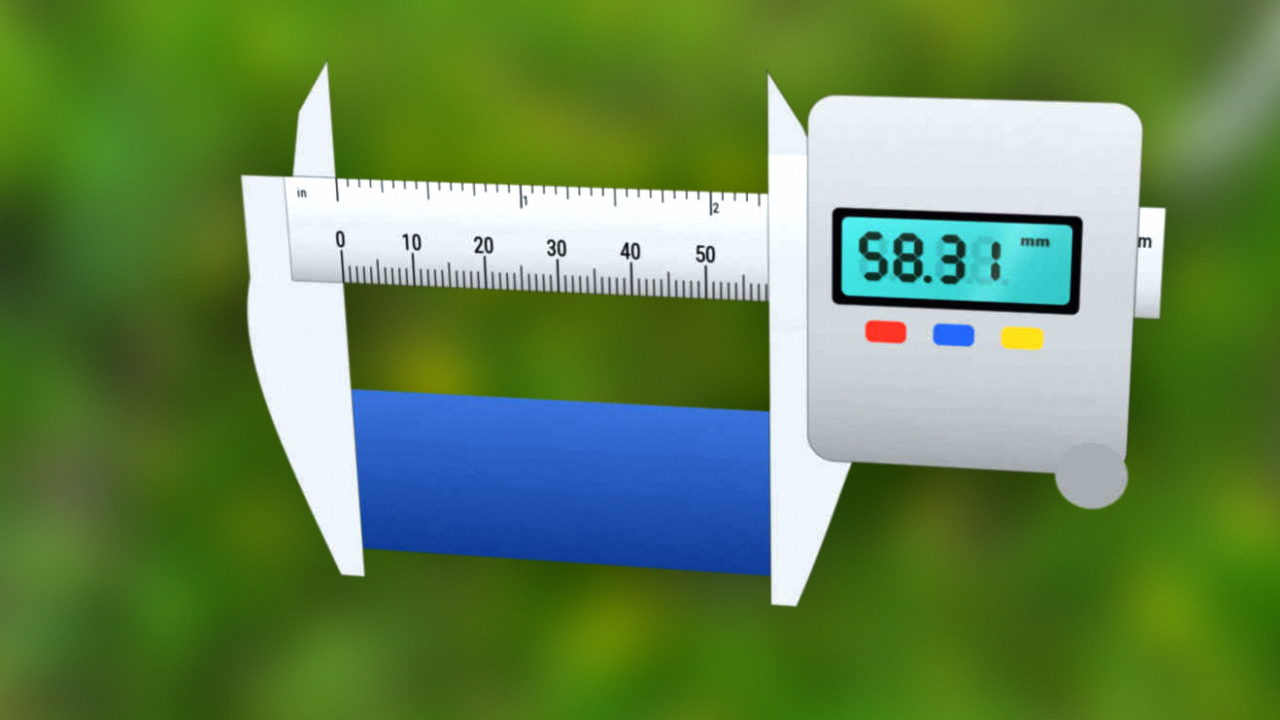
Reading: 58.31 mm
